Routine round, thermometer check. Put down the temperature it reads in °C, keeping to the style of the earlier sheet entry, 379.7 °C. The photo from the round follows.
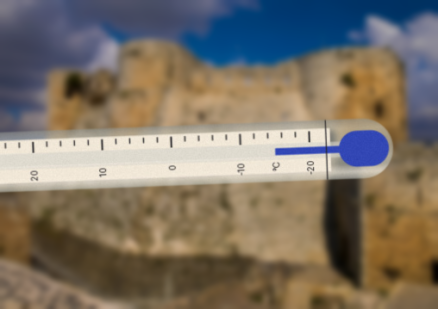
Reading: -15 °C
